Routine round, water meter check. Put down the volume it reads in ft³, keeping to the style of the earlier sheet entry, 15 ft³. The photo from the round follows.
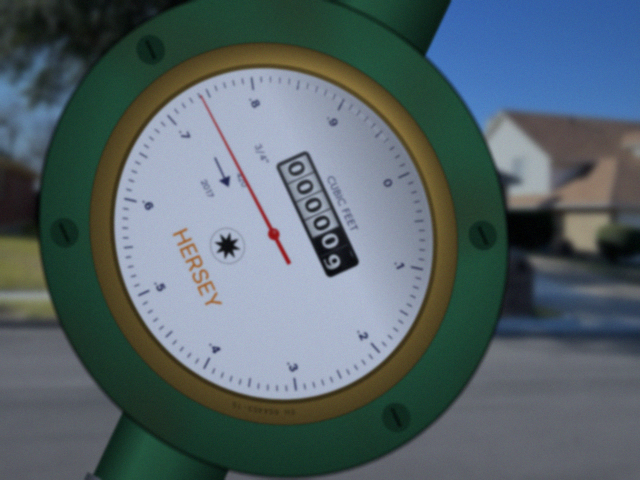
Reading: 8.74 ft³
